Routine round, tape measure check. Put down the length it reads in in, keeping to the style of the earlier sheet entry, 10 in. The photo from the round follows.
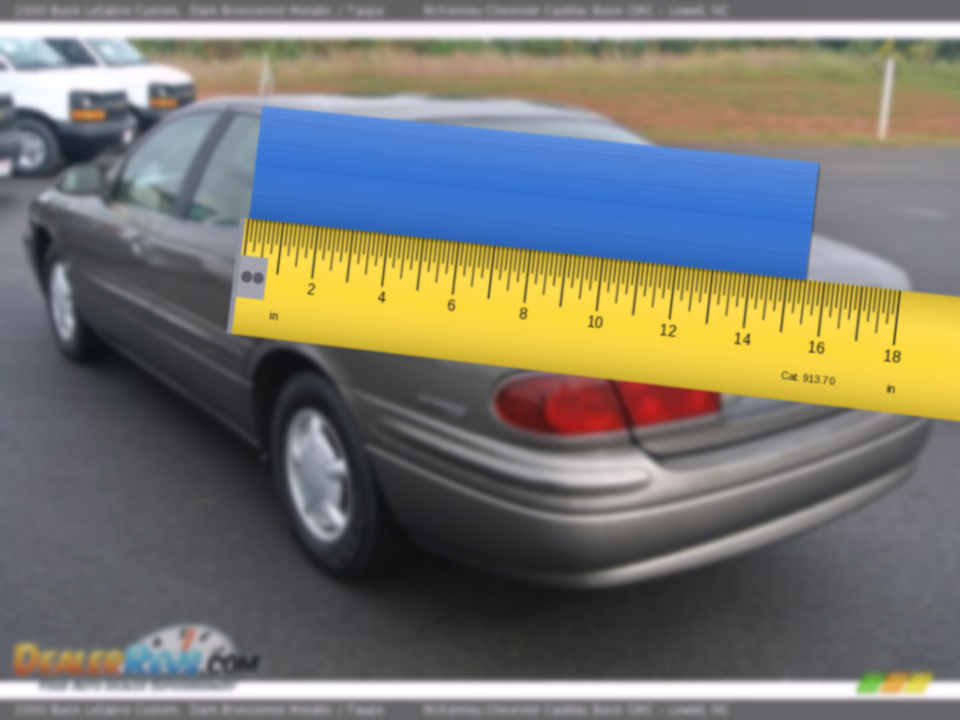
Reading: 15.5 in
